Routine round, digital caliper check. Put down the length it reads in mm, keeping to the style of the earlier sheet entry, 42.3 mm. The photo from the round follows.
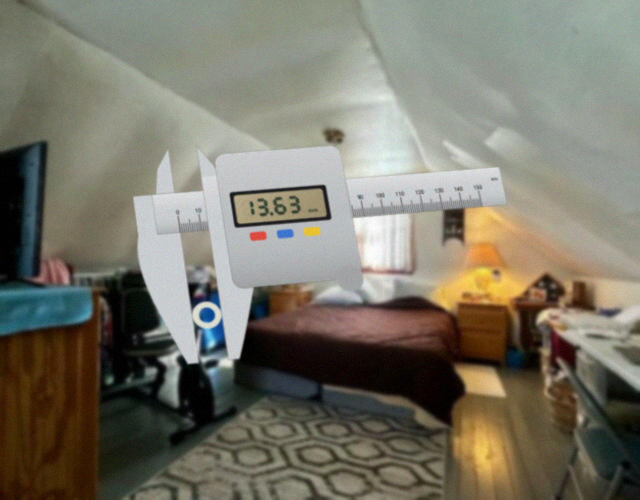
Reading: 13.63 mm
